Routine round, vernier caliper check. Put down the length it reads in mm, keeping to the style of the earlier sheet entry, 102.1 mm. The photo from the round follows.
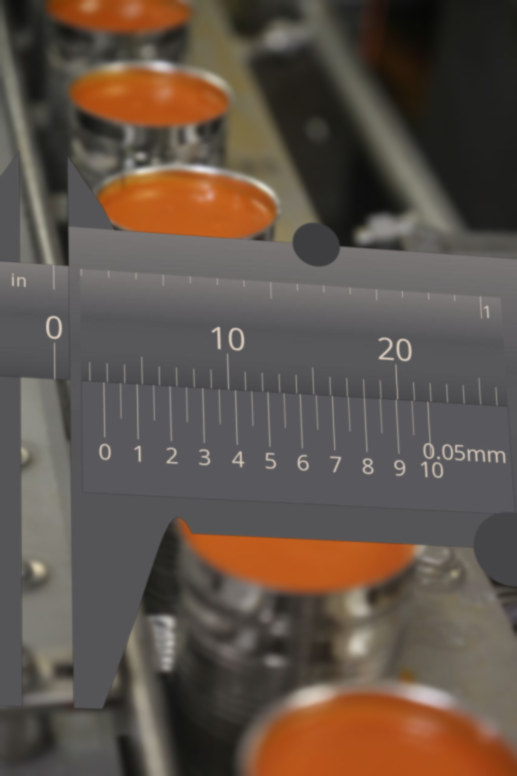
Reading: 2.8 mm
